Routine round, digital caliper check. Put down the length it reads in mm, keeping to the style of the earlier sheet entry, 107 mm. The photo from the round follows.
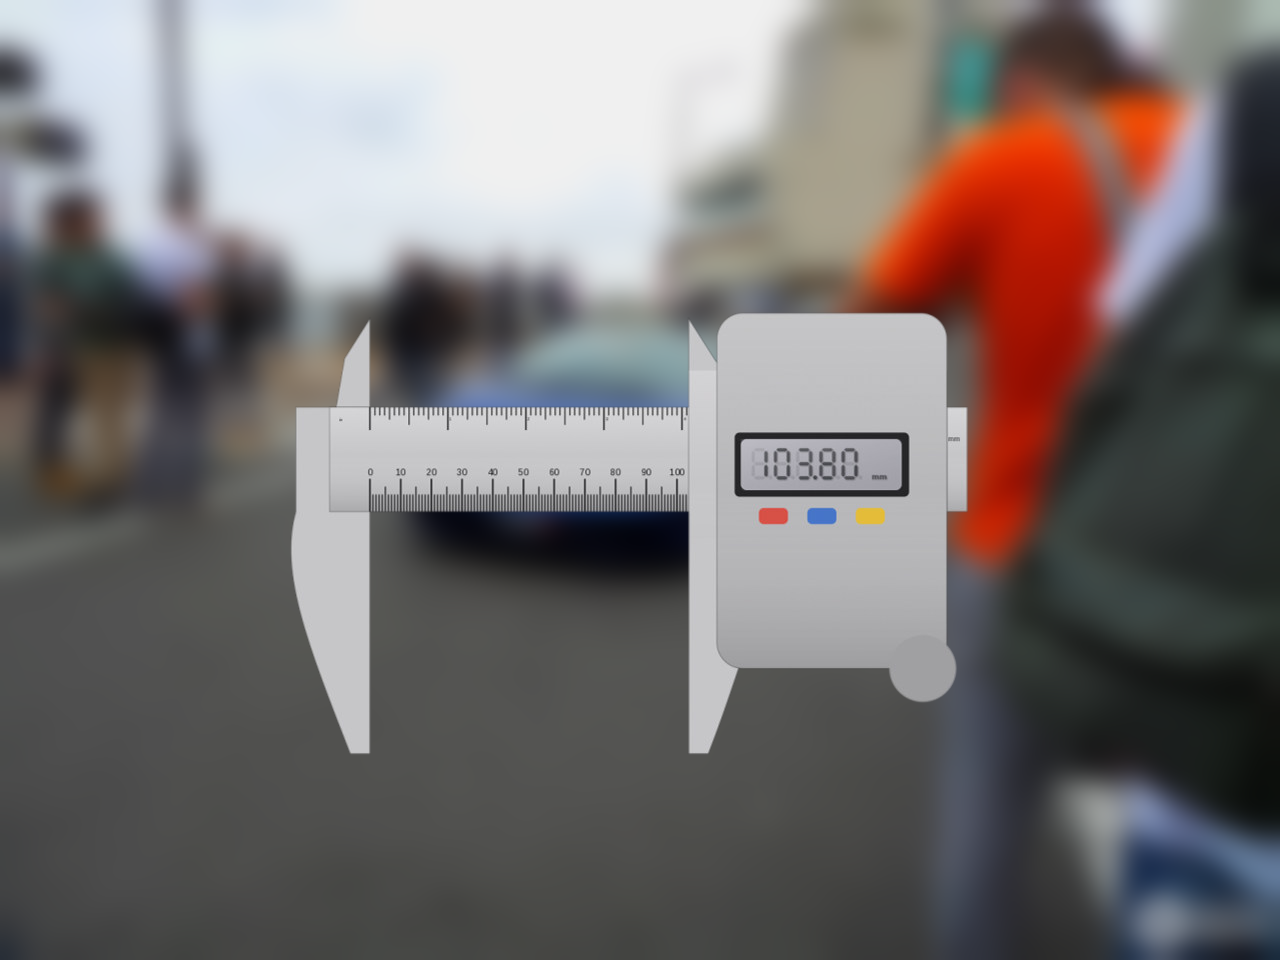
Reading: 103.80 mm
